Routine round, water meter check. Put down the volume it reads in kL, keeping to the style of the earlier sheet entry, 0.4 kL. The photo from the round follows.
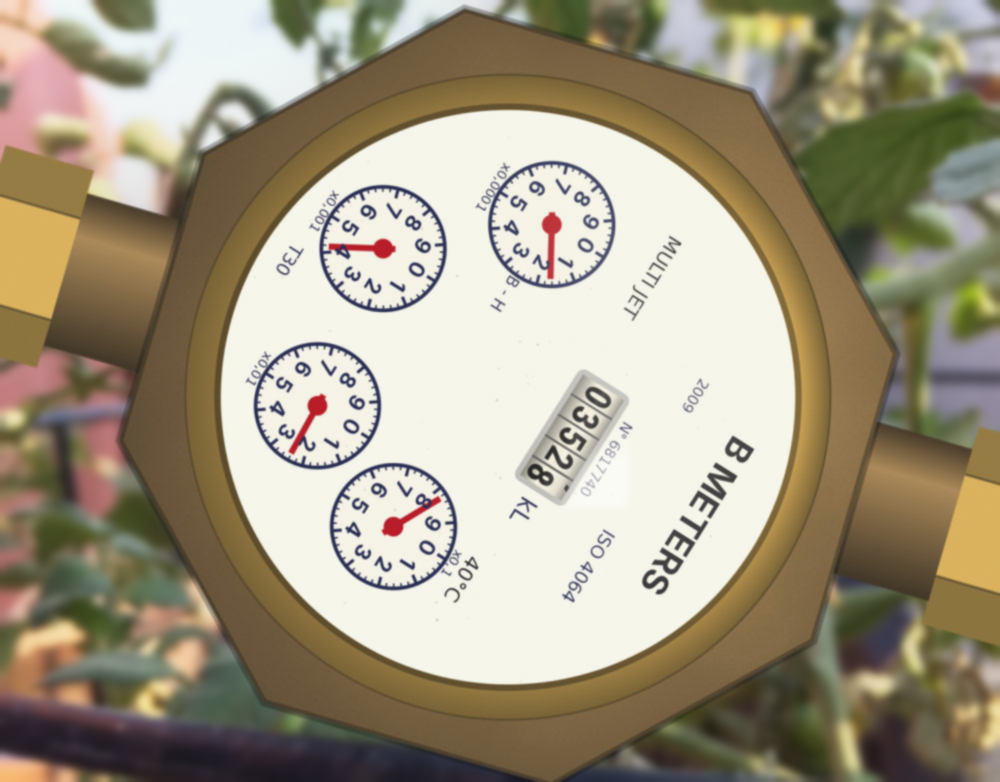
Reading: 3527.8241 kL
